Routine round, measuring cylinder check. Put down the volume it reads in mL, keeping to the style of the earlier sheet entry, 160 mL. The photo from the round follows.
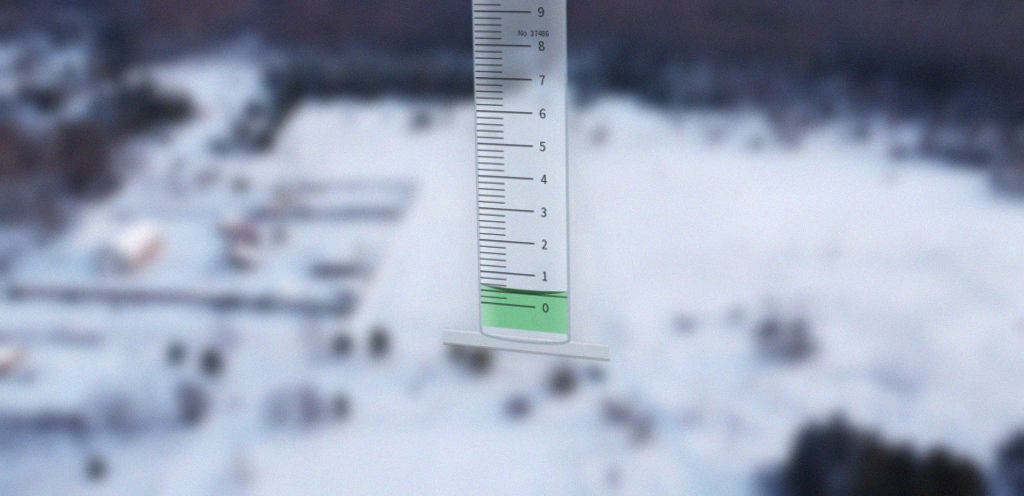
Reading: 0.4 mL
